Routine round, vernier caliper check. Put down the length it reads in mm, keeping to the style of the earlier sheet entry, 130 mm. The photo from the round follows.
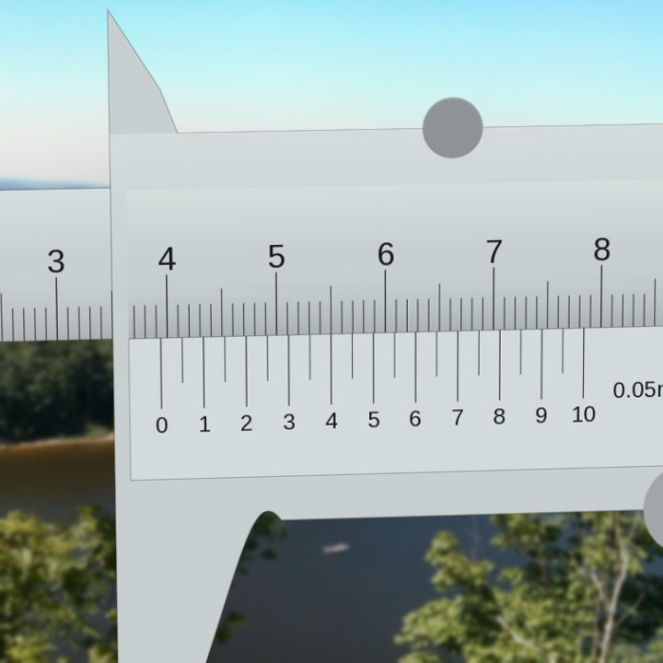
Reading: 39.4 mm
